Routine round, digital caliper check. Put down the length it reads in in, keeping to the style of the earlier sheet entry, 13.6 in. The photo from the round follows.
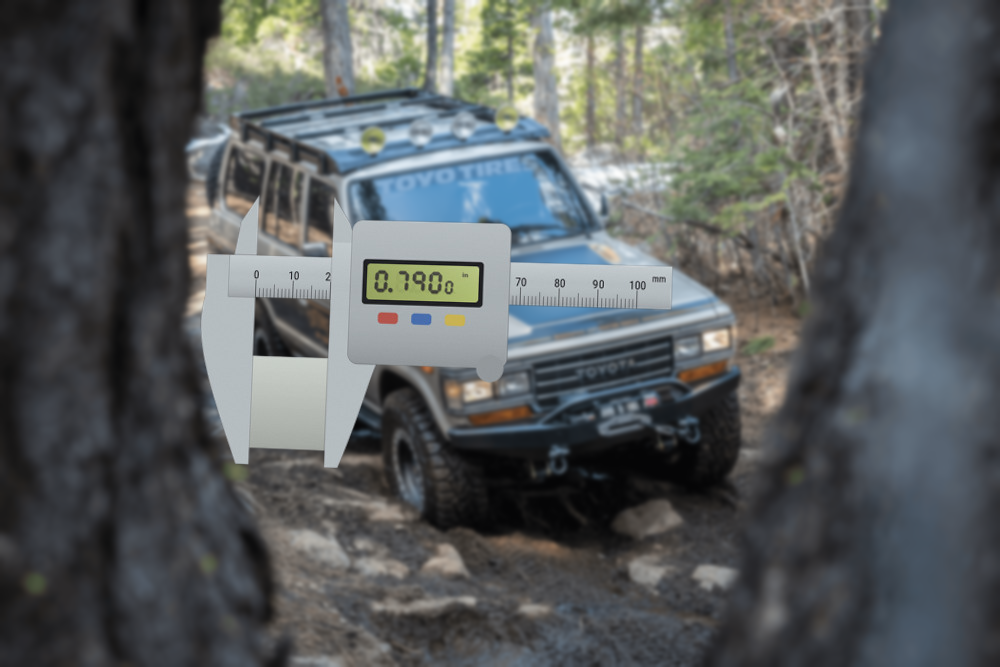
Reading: 0.7900 in
